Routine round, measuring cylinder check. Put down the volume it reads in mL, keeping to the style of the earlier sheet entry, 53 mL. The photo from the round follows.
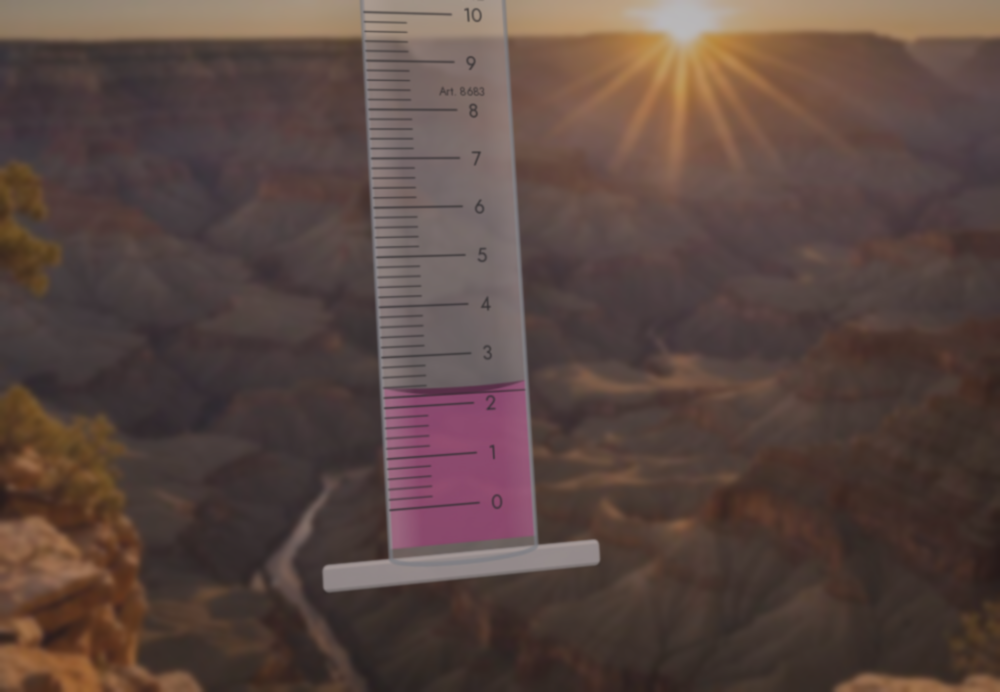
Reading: 2.2 mL
